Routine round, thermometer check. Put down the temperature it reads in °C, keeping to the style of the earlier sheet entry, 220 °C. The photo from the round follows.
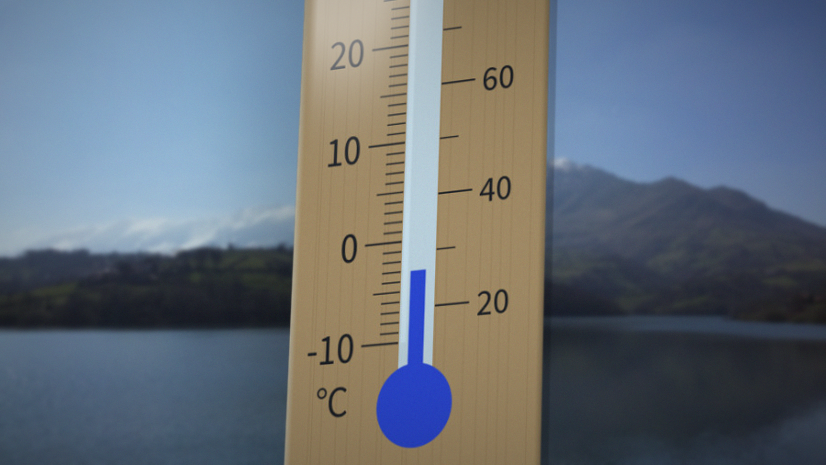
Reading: -3 °C
